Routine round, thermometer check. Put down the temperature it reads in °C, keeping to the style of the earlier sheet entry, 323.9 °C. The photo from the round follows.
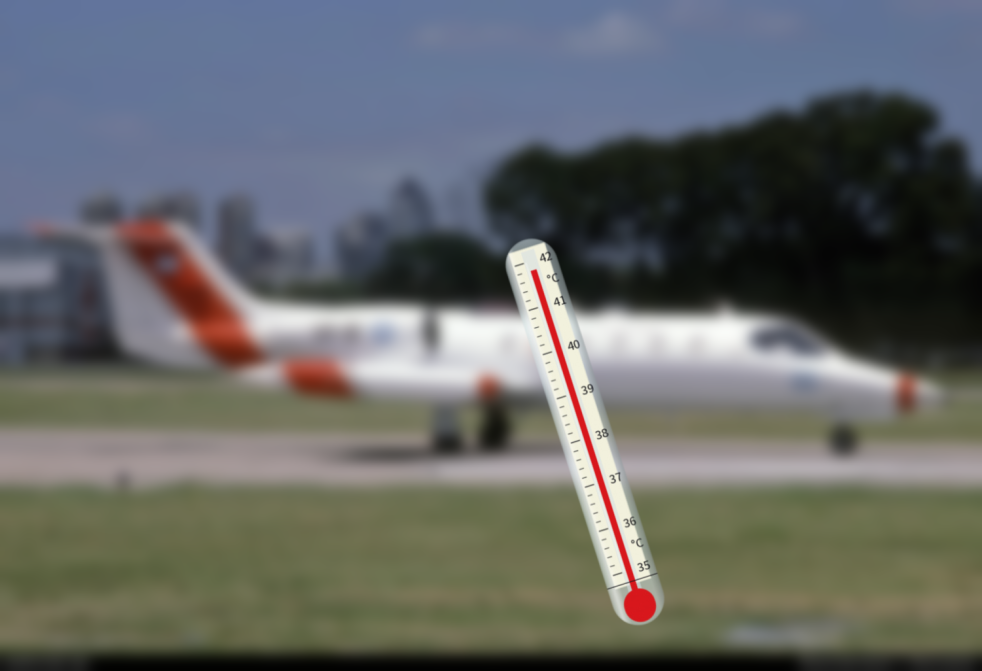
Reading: 41.8 °C
